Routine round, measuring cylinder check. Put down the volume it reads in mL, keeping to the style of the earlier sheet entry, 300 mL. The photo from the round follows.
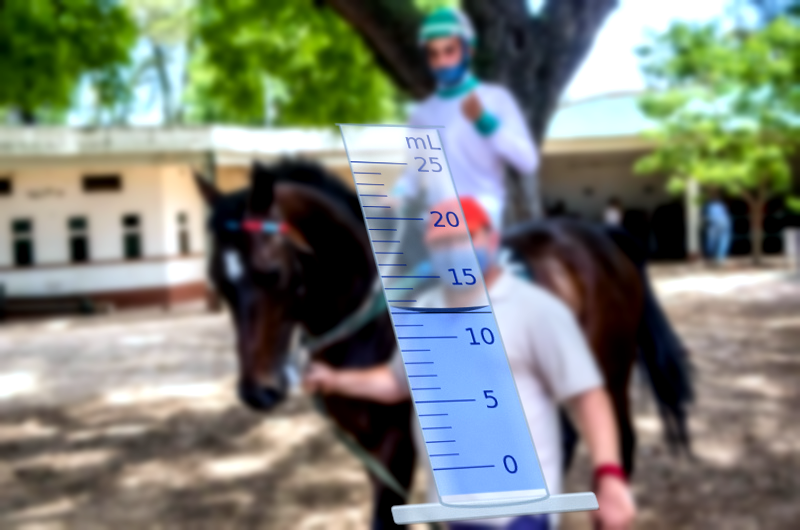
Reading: 12 mL
